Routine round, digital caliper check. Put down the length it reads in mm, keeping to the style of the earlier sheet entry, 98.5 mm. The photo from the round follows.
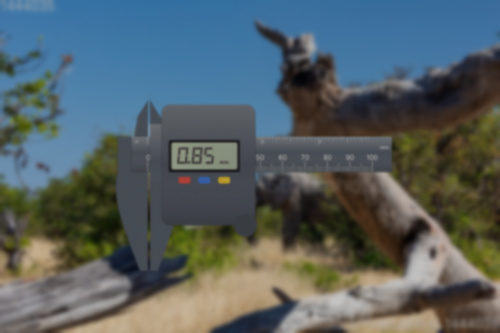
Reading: 0.85 mm
